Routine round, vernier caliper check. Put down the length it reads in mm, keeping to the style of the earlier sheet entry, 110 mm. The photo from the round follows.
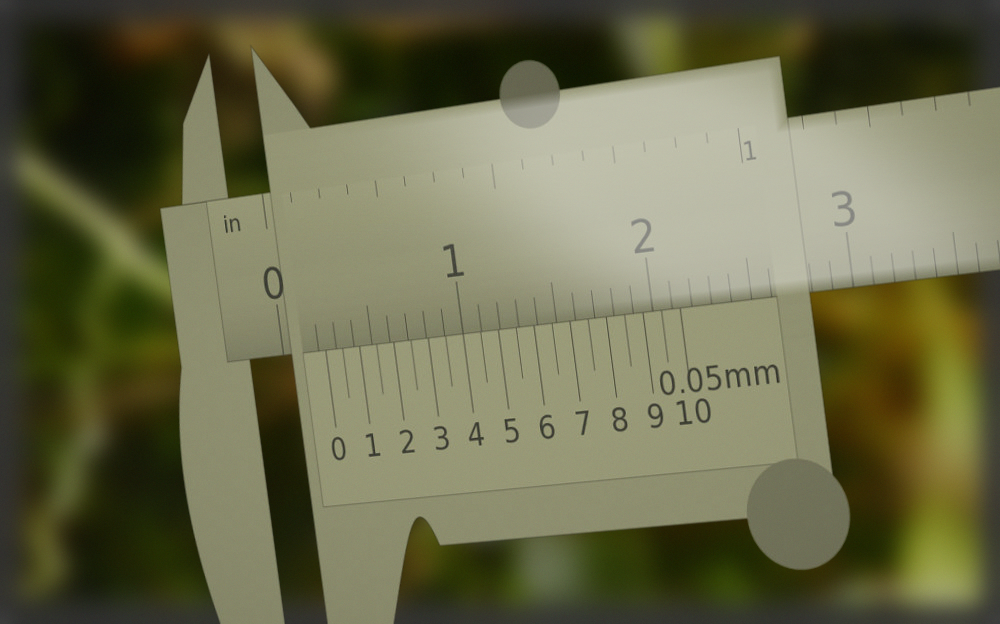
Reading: 2.4 mm
